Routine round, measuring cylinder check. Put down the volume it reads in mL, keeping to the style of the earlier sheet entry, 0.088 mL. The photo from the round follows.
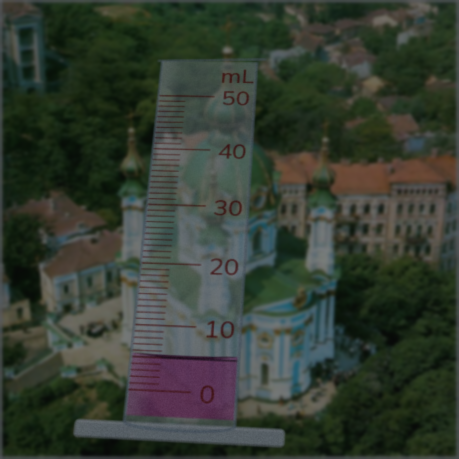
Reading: 5 mL
